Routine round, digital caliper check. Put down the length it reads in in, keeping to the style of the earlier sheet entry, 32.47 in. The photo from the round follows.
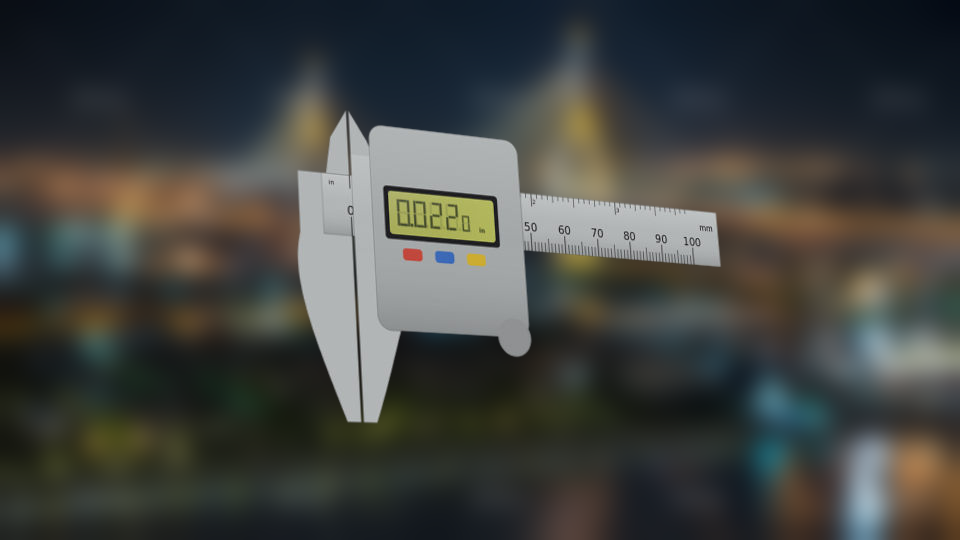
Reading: 0.0220 in
